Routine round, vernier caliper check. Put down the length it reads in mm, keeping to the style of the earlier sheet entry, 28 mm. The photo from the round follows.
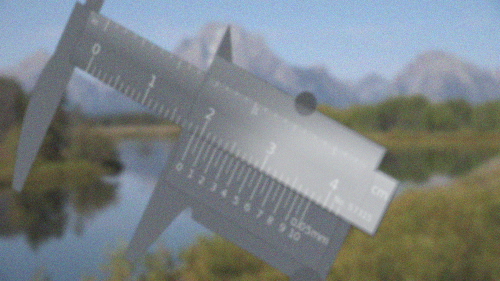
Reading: 19.0 mm
